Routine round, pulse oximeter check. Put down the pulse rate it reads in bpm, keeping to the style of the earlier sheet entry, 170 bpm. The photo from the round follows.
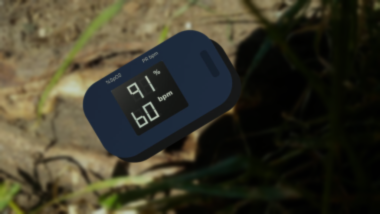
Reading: 60 bpm
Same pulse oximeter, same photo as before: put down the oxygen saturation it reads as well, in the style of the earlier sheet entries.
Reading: 91 %
